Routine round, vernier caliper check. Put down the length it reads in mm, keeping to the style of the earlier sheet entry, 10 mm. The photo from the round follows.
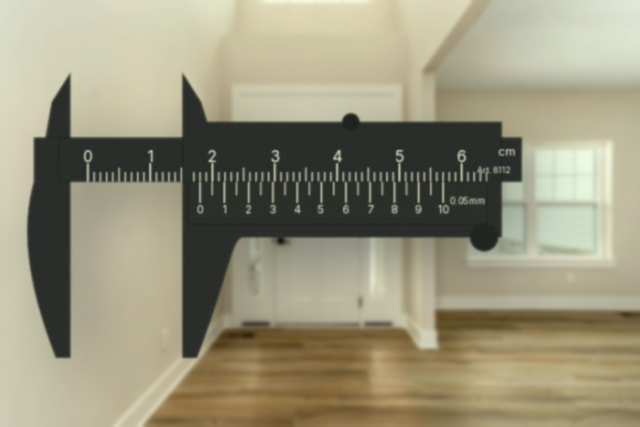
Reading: 18.0 mm
